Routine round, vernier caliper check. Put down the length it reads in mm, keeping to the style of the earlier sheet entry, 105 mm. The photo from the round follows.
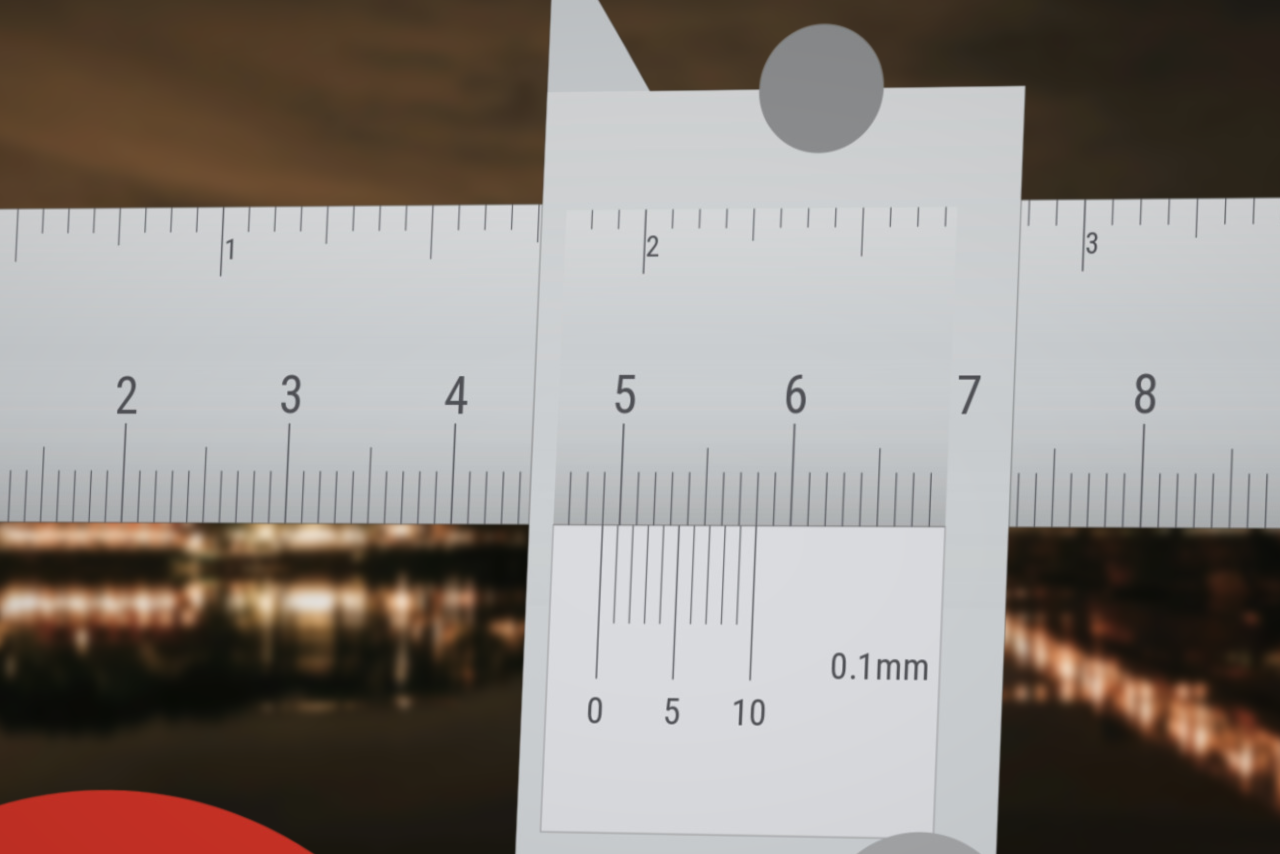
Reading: 49.0 mm
